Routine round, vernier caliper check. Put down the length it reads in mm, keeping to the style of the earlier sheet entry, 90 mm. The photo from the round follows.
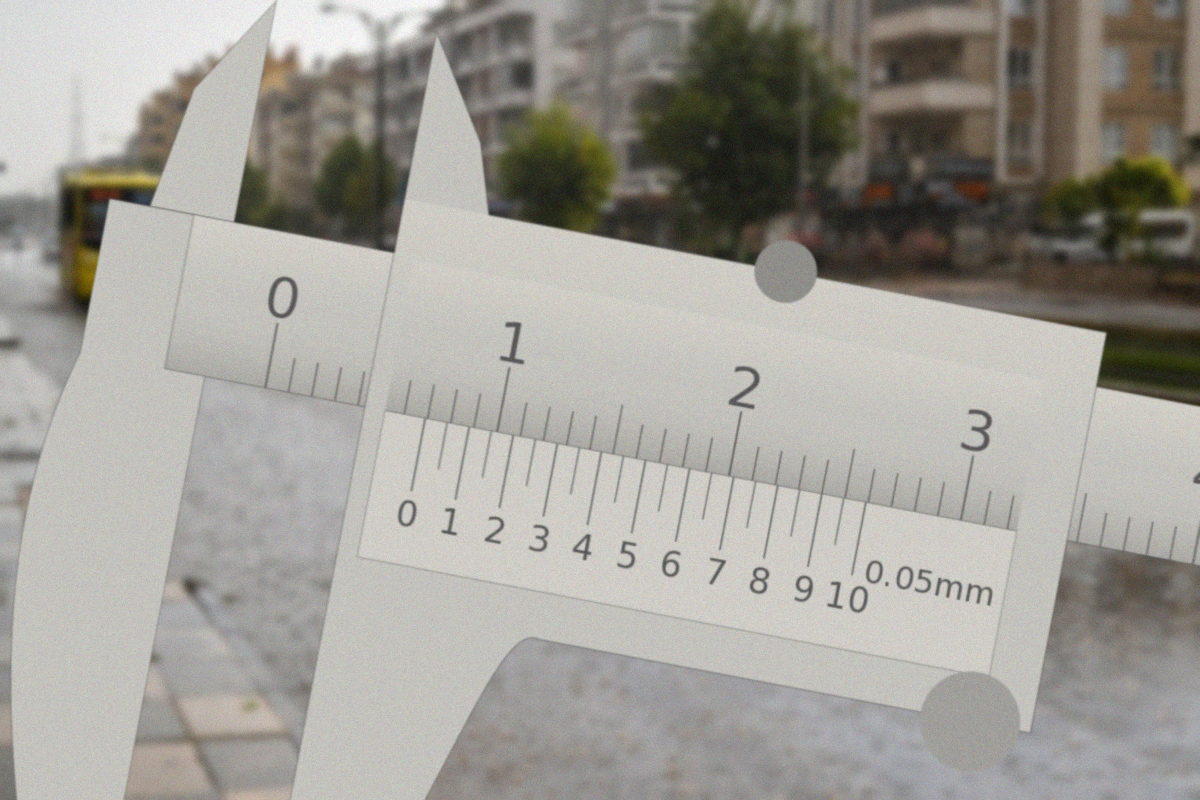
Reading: 6.9 mm
